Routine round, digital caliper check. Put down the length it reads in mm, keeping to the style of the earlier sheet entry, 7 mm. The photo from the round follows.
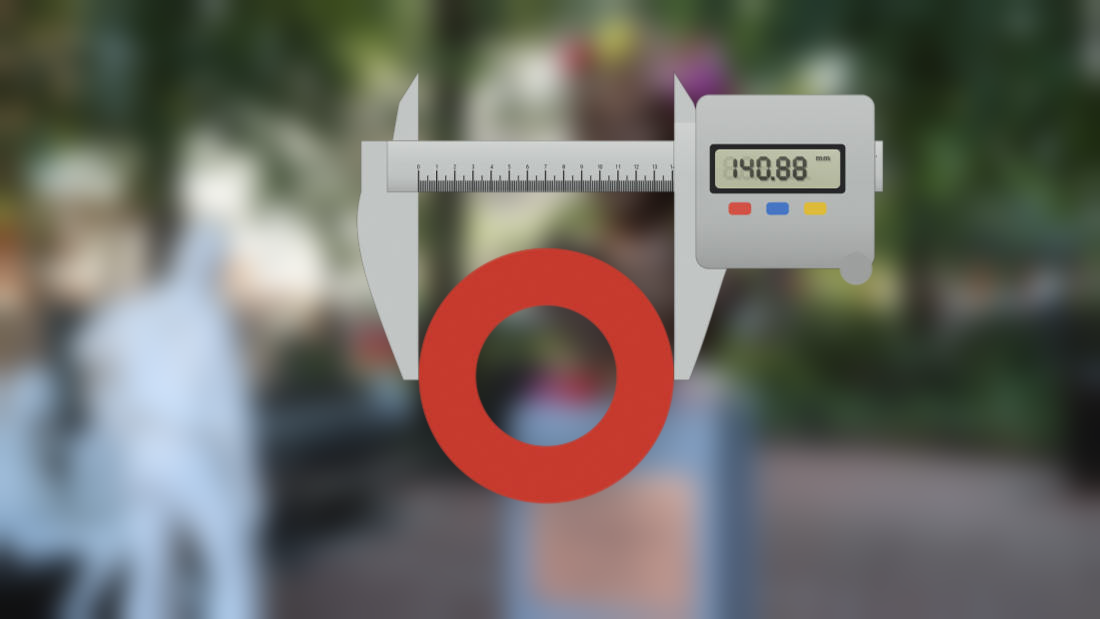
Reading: 140.88 mm
